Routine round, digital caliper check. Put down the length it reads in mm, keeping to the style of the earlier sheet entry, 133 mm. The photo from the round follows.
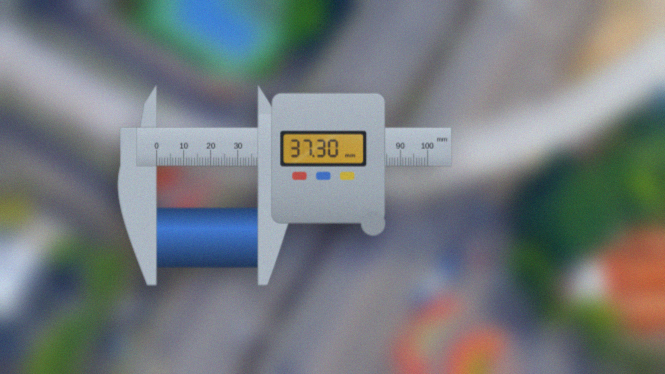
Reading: 37.30 mm
